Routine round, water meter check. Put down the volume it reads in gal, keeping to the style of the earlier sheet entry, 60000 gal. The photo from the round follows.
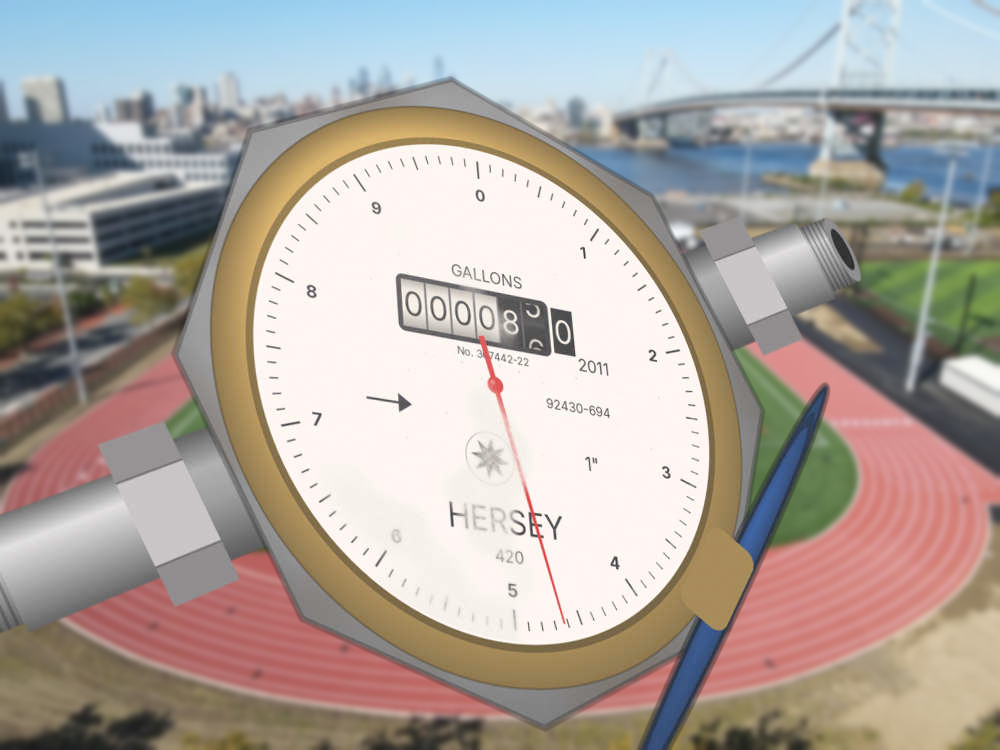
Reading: 854.6 gal
